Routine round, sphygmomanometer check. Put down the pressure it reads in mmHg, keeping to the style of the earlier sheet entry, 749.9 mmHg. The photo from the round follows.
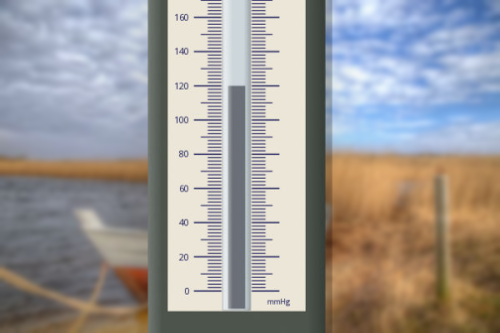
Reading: 120 mmHg
